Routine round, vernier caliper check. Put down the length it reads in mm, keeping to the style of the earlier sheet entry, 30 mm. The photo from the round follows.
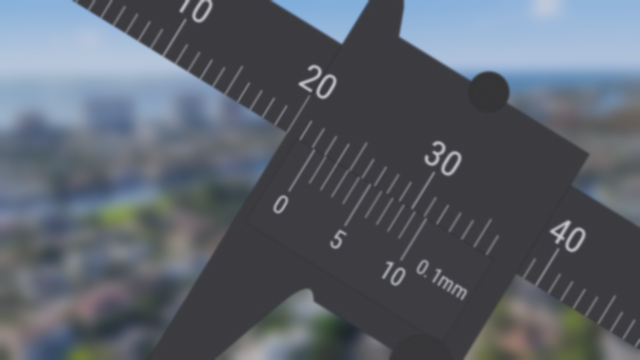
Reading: 22.2 mm
